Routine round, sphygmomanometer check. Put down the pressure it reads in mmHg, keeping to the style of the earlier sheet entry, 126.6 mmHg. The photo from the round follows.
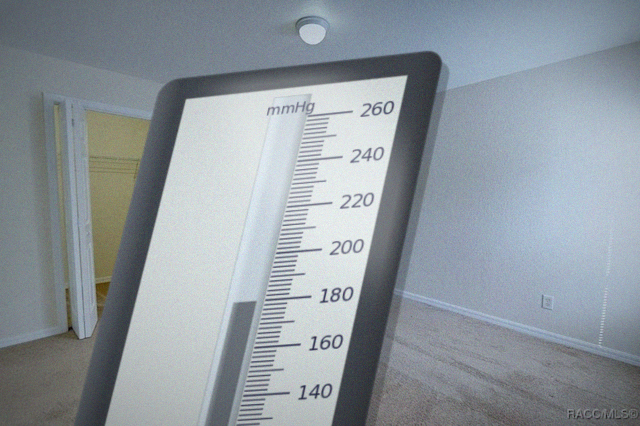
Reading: 180 mmHg
